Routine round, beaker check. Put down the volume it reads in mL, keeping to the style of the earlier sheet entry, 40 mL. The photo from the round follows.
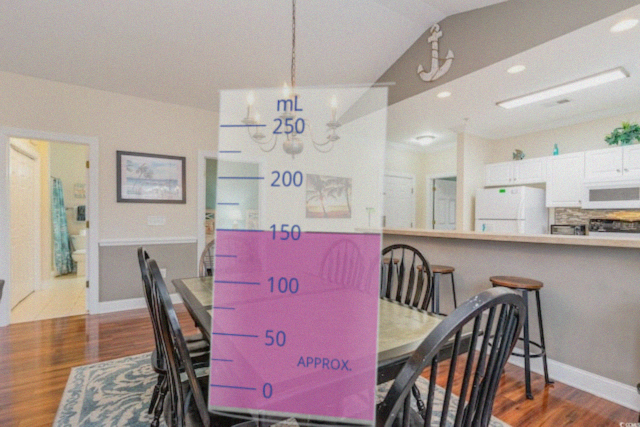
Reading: 150 mL
